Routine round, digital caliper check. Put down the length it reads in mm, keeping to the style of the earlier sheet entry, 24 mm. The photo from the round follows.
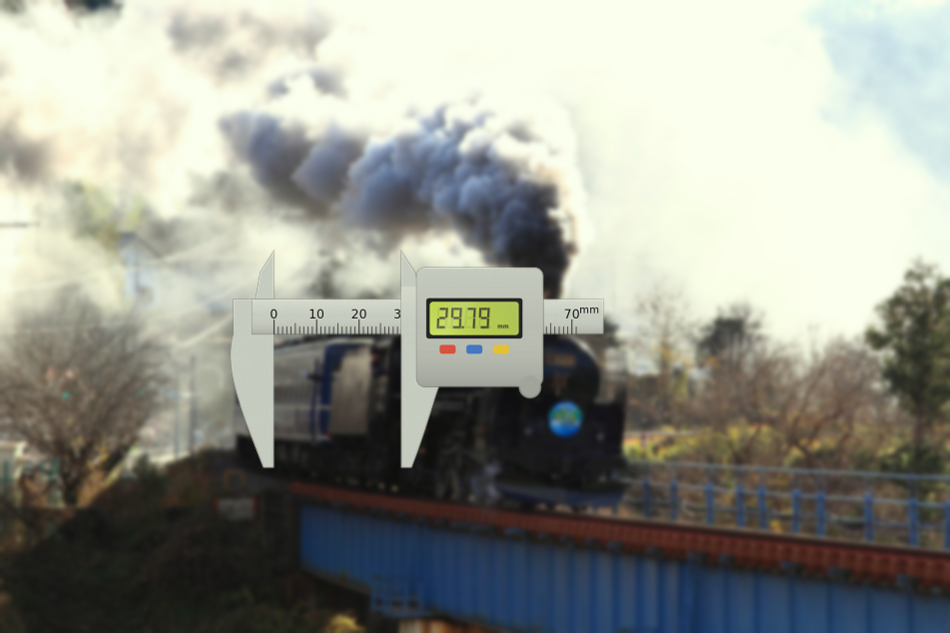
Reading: 29.79 mm
